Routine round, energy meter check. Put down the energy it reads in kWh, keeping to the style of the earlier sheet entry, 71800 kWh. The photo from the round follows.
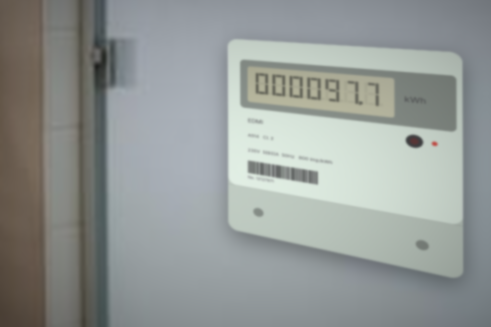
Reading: 97.7 kWh
